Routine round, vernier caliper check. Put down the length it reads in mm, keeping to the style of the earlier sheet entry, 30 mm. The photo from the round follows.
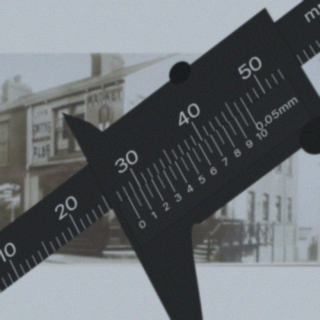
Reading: 28.0 mm
